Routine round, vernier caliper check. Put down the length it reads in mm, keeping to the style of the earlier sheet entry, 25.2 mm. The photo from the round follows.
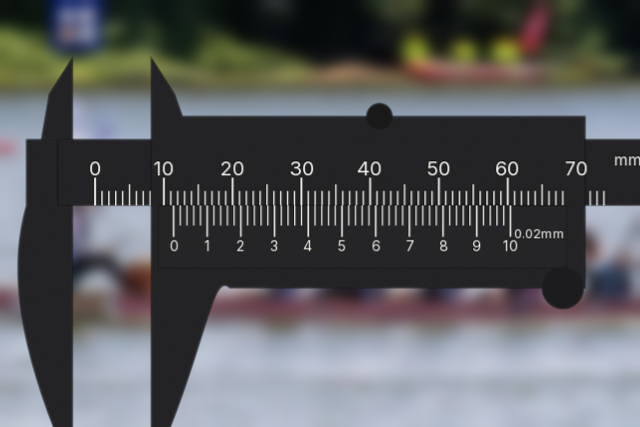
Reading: 11.4 mm
